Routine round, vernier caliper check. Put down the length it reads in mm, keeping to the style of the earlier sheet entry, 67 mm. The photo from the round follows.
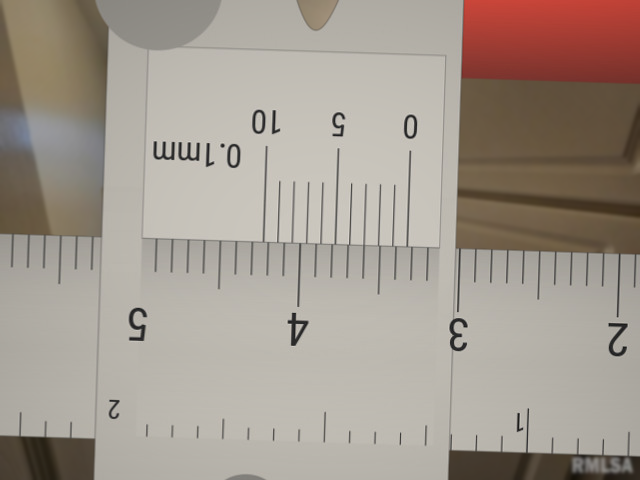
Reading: 33.3 mm
